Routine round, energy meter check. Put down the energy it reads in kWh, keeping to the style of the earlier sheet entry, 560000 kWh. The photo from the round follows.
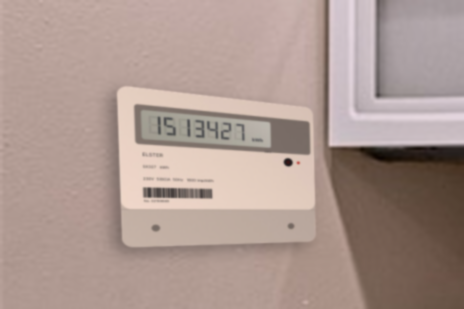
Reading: 1513427 kWh
